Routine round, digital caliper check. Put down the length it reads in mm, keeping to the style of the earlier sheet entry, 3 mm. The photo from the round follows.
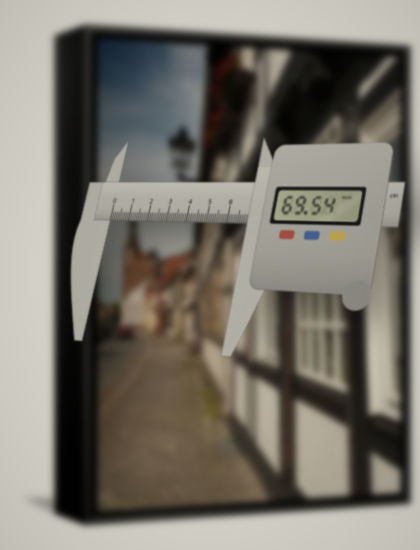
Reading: 69.54 mm
